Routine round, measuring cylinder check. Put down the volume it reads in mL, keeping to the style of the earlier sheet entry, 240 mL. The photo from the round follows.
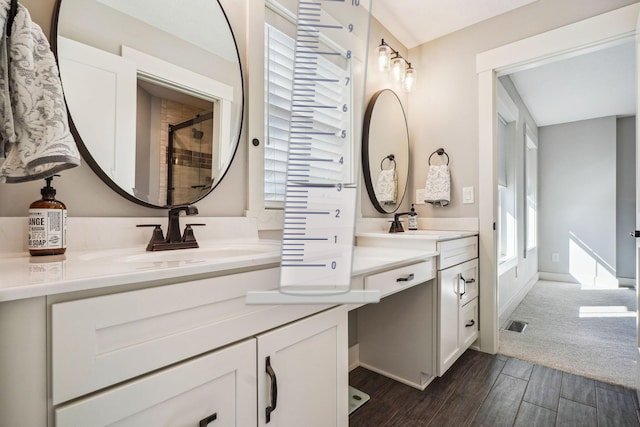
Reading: 3 mL
